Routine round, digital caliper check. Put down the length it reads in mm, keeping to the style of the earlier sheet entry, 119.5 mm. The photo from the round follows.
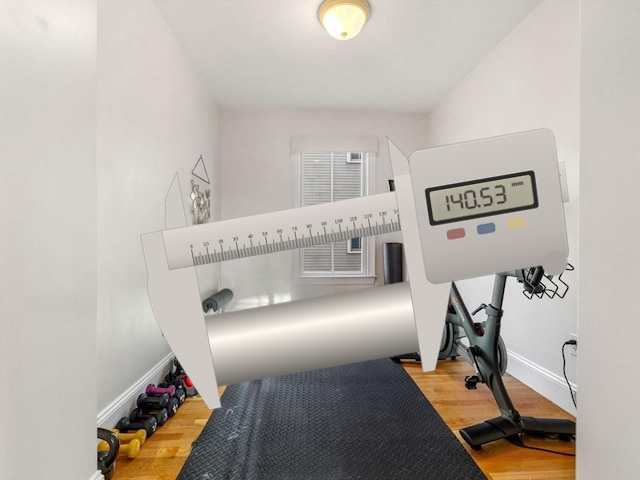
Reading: 140.53 mm
